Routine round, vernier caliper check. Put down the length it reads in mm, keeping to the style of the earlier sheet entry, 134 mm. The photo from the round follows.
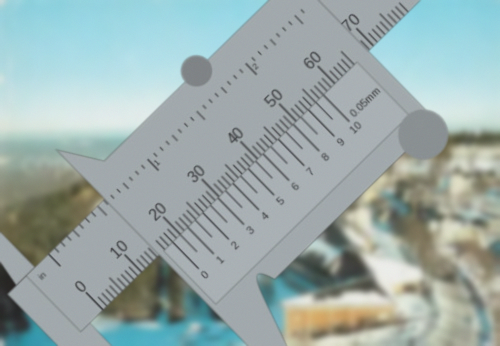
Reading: 18.0 mm
